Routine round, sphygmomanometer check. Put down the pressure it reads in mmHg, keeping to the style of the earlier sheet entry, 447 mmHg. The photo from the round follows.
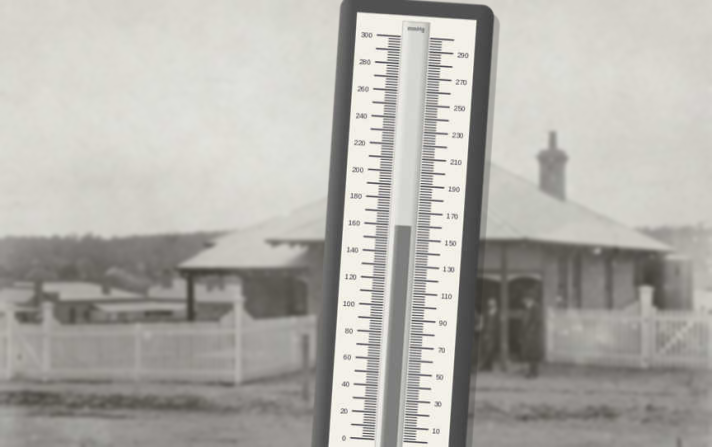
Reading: 160 mmHg
